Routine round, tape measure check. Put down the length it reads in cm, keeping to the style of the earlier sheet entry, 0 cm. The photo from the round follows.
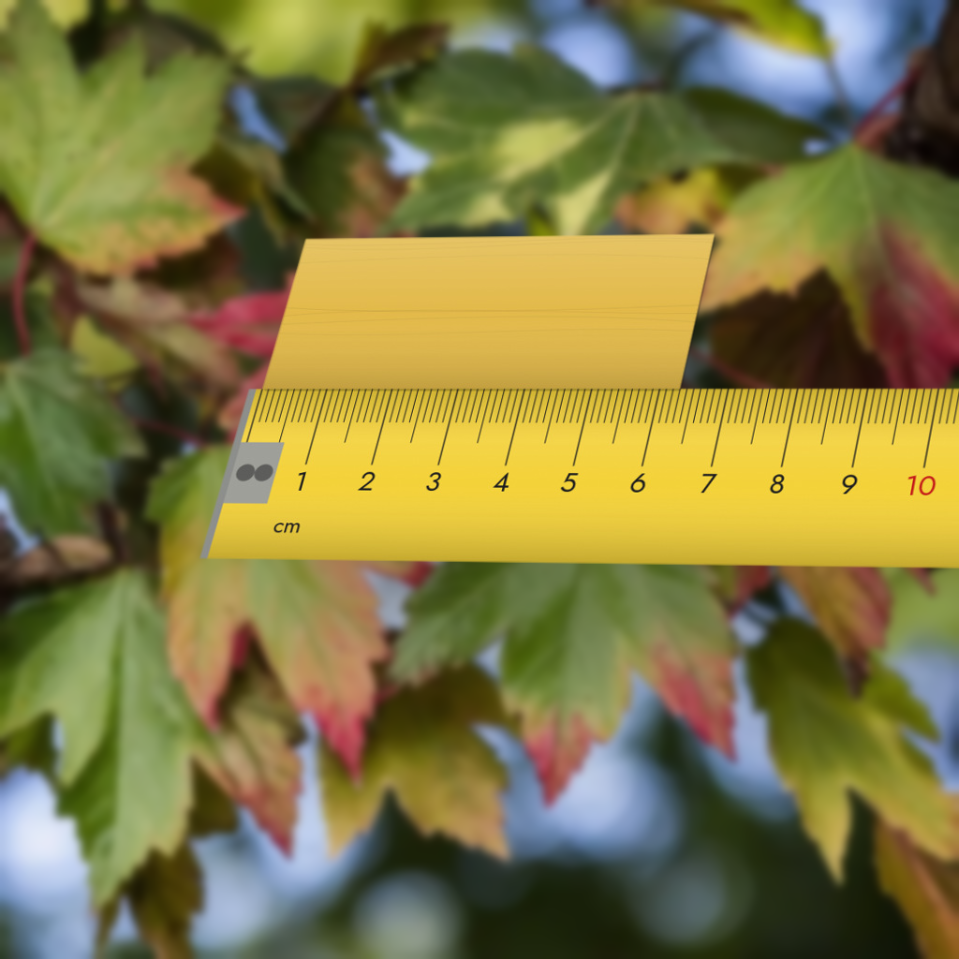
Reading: 6.3 cm
